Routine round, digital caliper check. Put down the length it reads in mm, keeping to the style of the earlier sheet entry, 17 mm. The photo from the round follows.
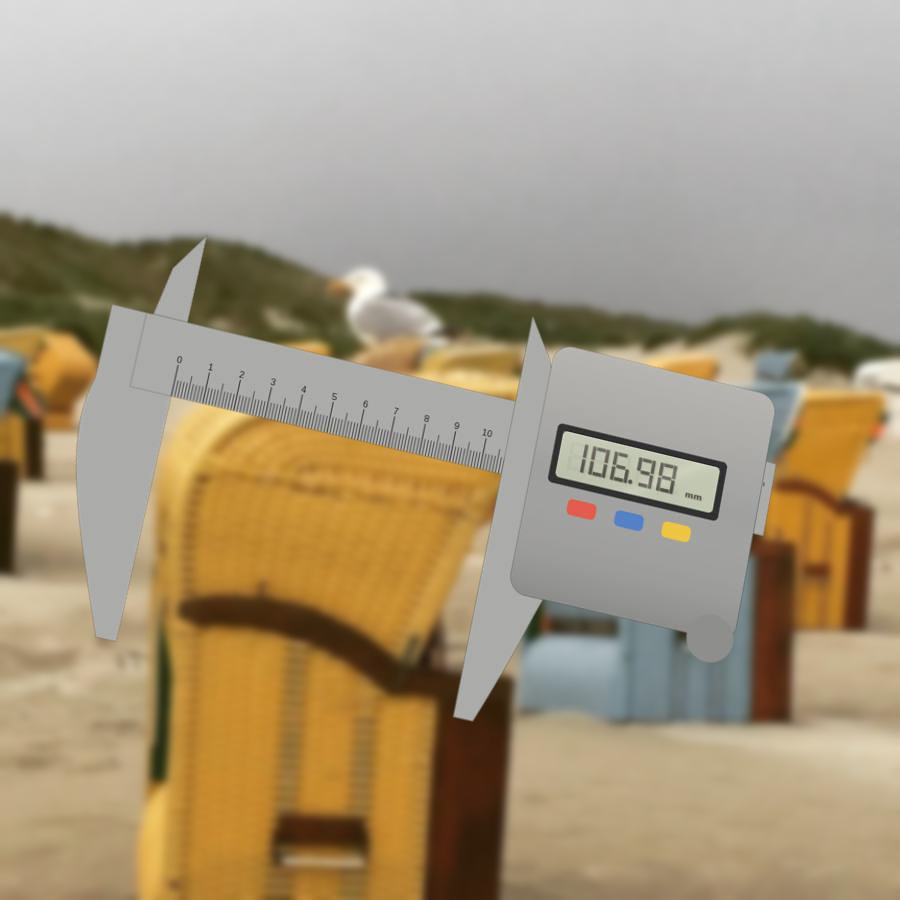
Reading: 106.98 mm
